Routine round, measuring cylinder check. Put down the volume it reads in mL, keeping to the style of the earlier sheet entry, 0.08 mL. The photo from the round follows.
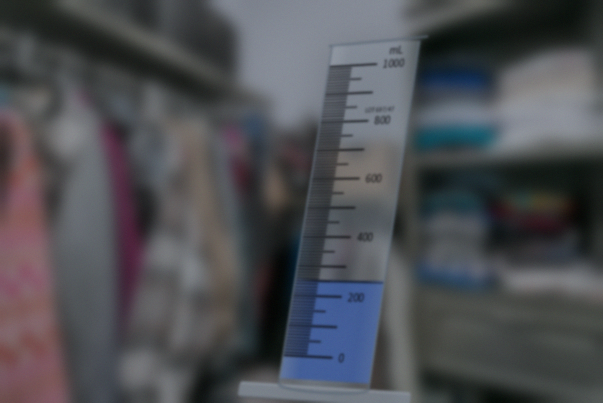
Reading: 250 mL
